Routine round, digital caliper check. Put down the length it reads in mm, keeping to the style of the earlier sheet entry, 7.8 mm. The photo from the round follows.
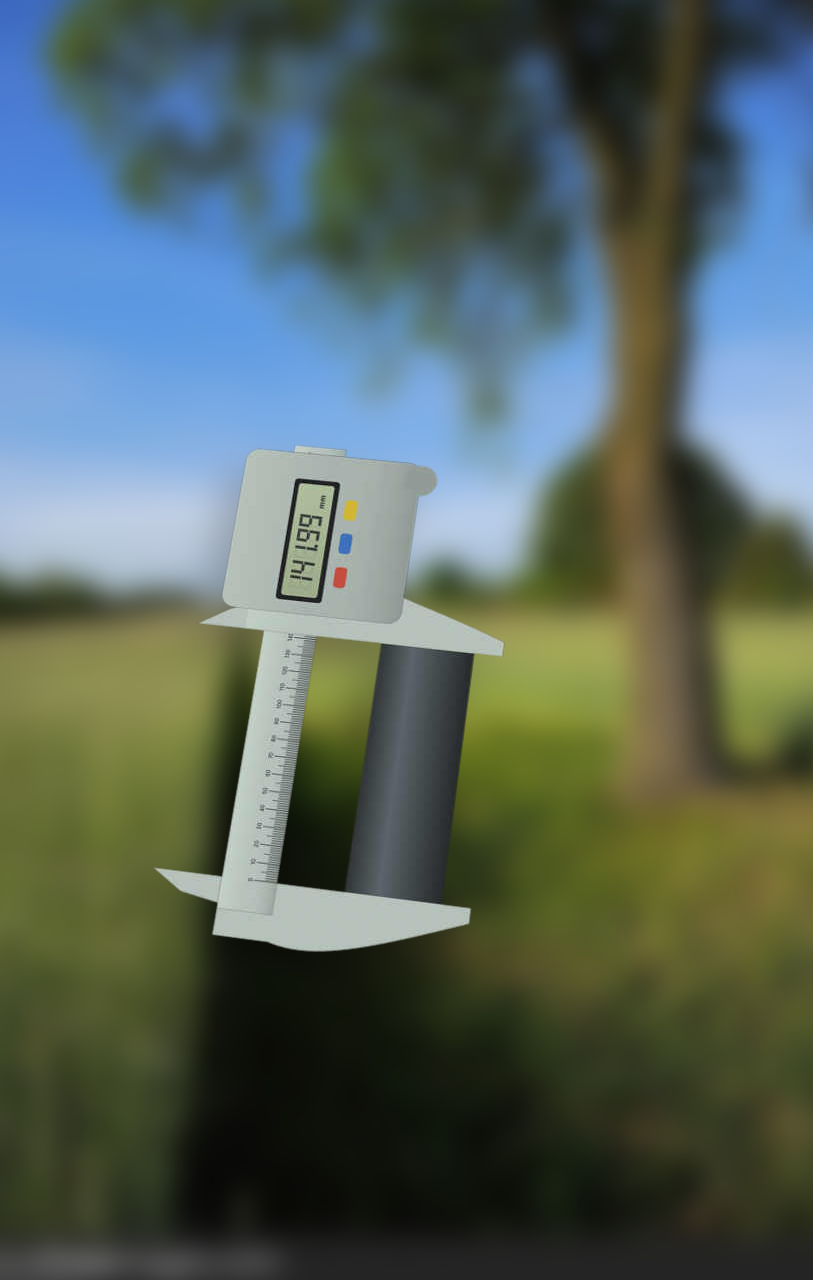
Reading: 141.99 mm
